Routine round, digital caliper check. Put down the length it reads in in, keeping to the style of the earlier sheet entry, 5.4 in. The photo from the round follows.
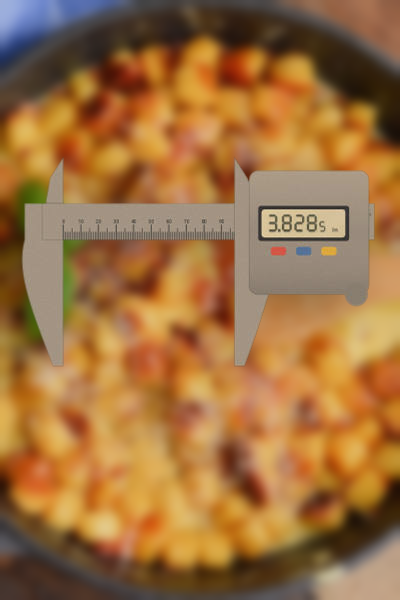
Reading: 3.8285 in
